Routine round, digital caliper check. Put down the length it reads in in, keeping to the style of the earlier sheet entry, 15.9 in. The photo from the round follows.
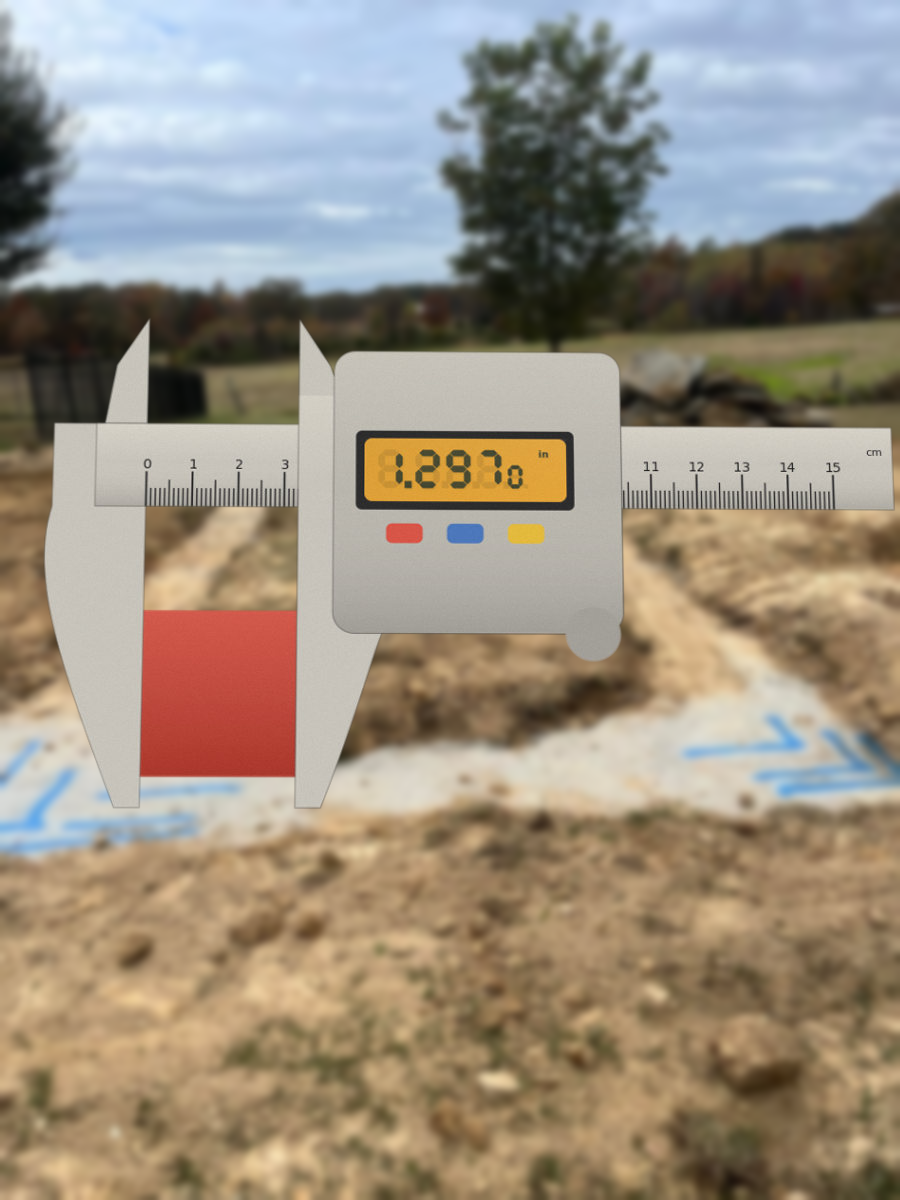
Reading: 1.2970 in
